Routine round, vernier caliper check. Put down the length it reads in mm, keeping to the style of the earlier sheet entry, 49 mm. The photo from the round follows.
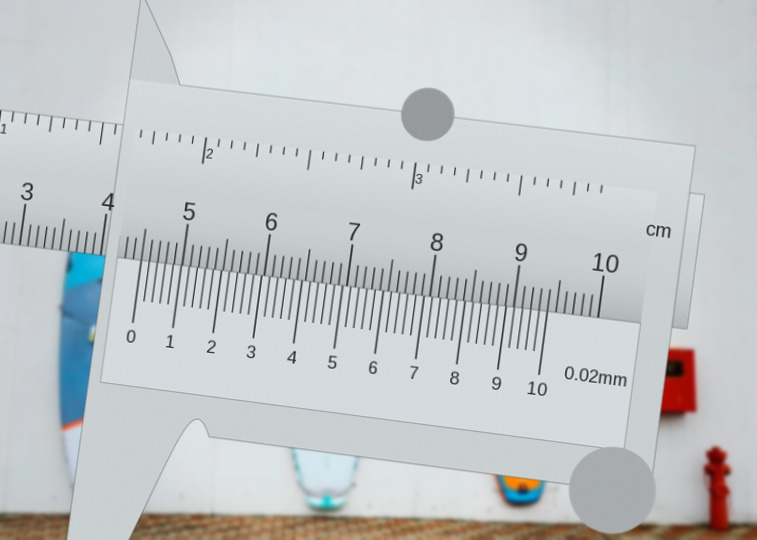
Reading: 45.0 mm
